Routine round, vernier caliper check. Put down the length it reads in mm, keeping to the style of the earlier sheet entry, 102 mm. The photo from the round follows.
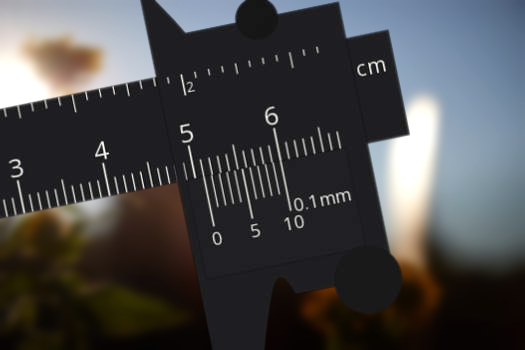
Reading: 51.0 mm
